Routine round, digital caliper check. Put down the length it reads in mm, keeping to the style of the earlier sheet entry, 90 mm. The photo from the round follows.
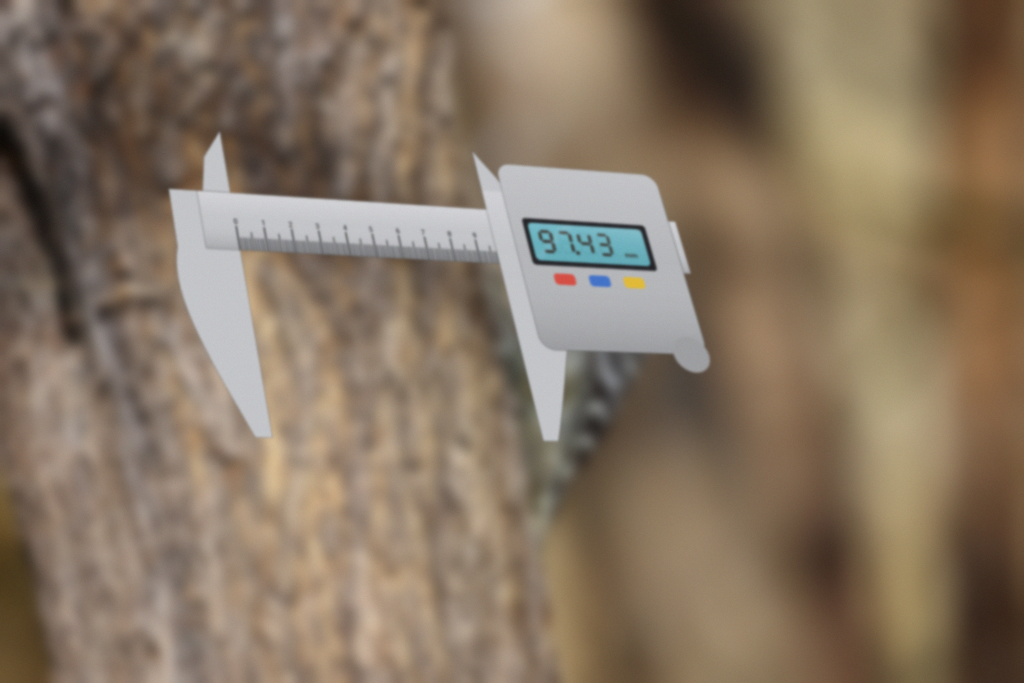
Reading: 97.43 mm
